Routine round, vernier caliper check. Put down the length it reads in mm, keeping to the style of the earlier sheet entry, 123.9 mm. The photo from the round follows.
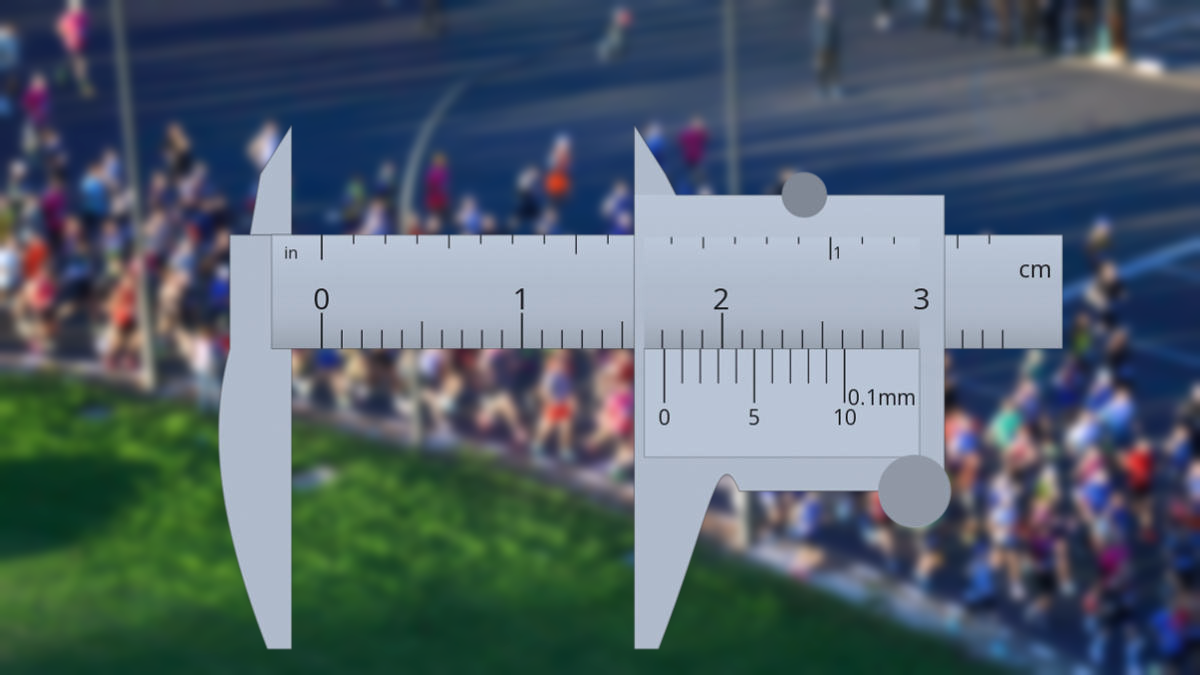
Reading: 17.1 mm
